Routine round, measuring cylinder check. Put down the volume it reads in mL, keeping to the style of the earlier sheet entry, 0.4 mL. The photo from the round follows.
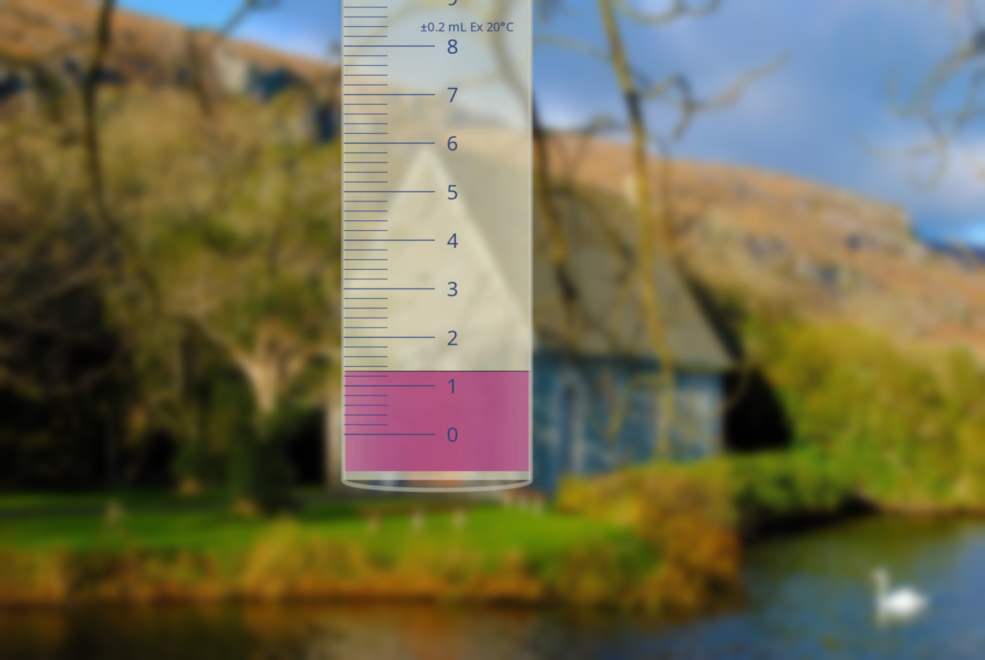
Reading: 1.3 mL
